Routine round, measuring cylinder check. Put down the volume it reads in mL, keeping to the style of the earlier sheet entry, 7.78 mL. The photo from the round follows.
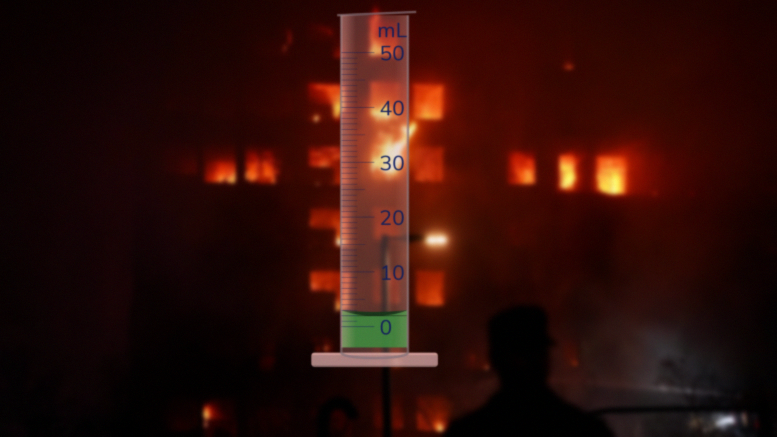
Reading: 2 mL
